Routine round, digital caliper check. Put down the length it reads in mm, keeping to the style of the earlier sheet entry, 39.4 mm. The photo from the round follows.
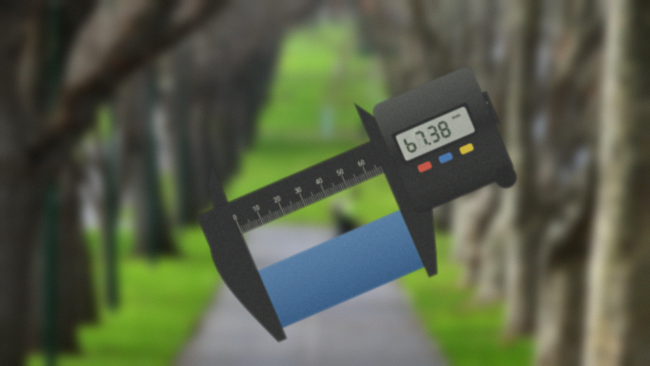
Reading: 67.38 mm
